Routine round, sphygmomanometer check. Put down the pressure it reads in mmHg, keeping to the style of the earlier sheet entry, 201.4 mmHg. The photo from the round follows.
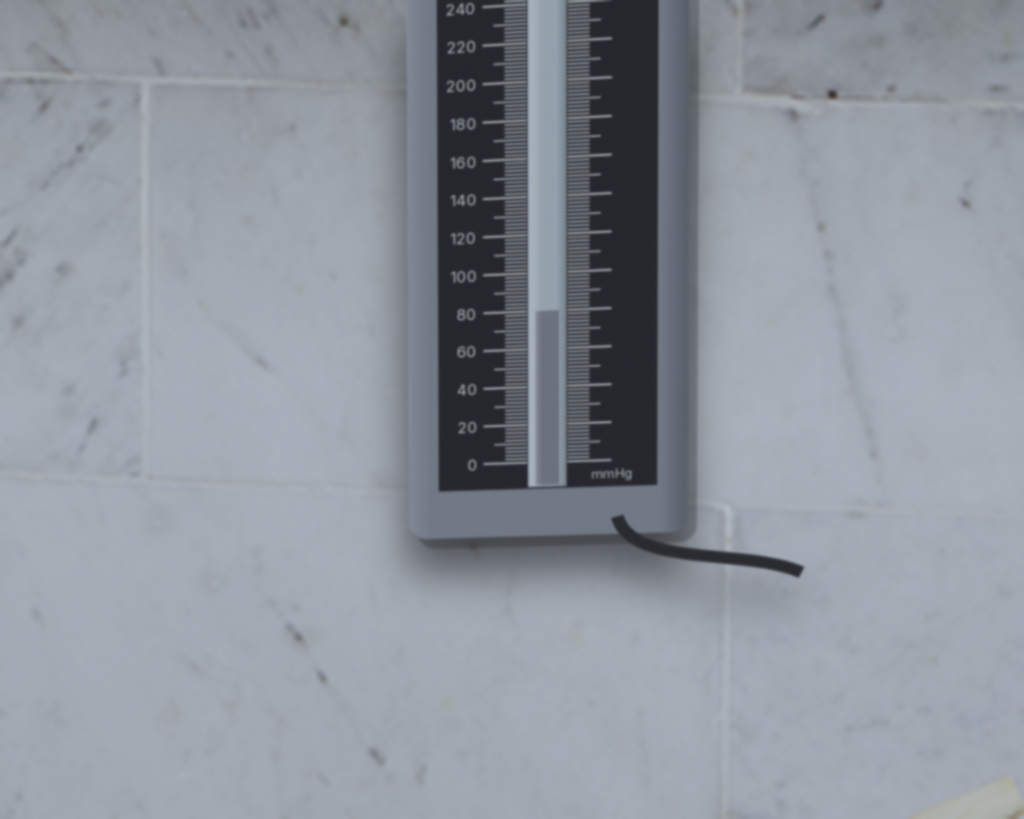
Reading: 80 mmHg
